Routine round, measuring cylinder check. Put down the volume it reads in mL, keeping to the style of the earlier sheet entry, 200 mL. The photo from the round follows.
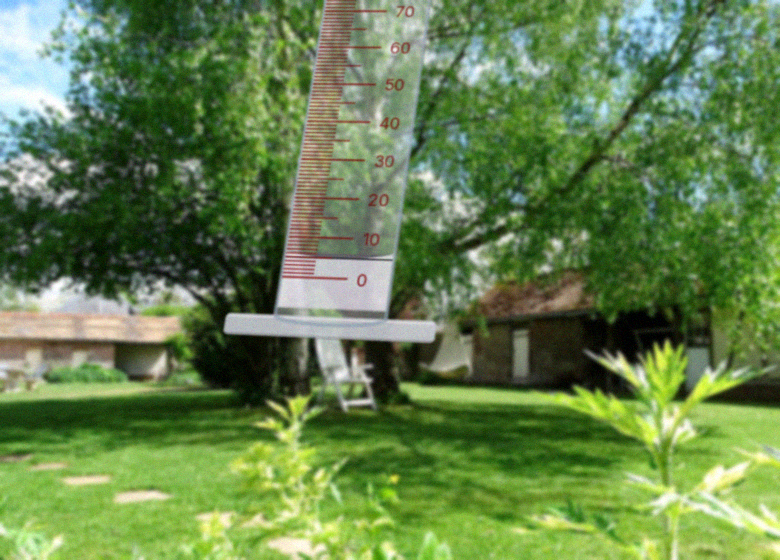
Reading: 5 mL
